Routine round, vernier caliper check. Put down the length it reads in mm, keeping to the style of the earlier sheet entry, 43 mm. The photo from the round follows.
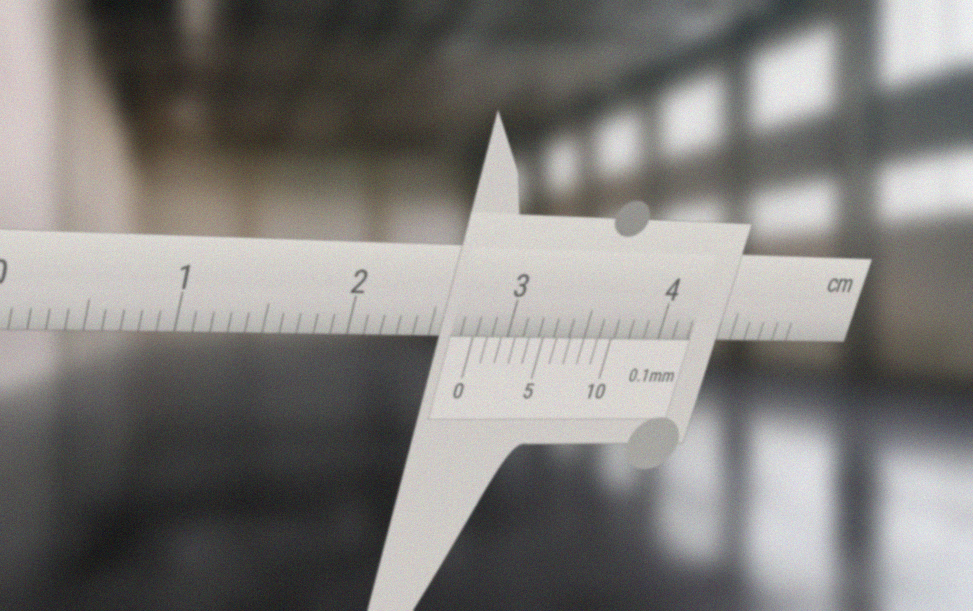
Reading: 27.8 mm
